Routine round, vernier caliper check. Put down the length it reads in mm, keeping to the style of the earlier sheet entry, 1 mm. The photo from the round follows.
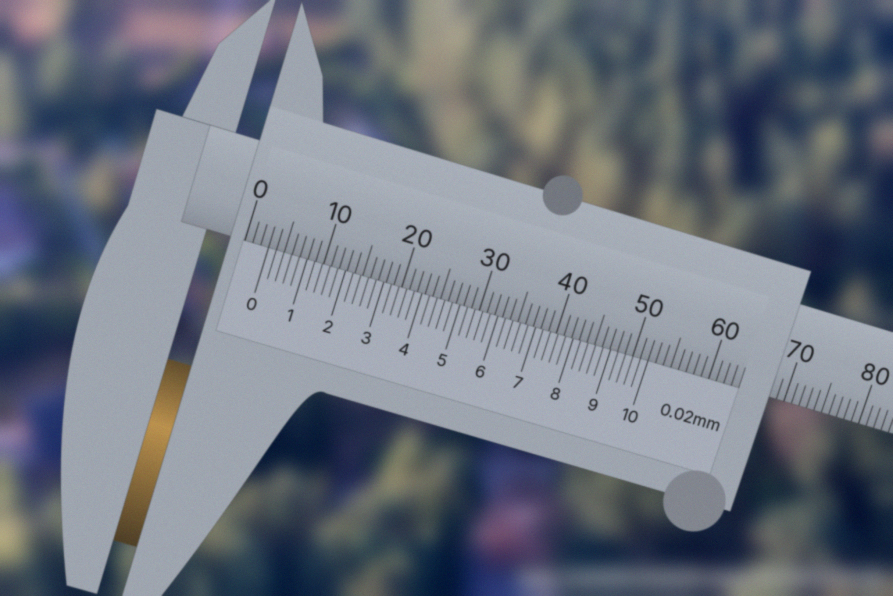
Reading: 3.0 mm
